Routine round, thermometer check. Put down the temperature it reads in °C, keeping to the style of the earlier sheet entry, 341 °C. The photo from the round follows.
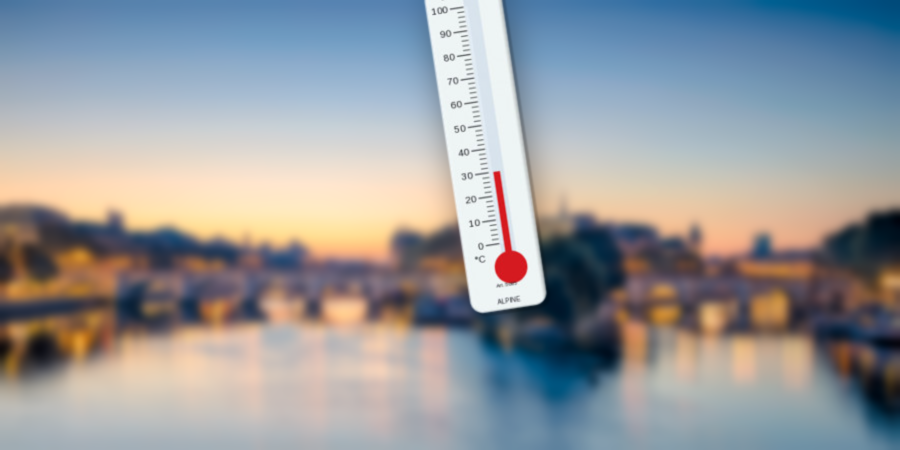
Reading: 30 °C
